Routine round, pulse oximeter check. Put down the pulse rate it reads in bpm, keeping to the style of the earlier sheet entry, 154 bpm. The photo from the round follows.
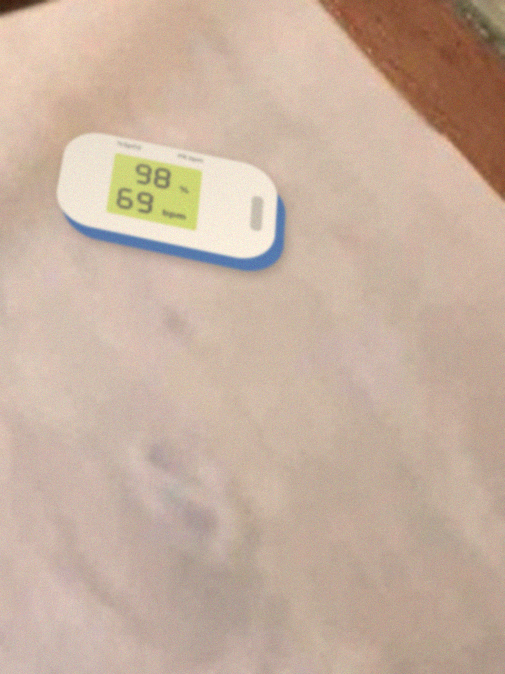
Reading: 69 bpm
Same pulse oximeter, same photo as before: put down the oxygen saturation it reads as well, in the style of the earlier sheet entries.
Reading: 98 %
